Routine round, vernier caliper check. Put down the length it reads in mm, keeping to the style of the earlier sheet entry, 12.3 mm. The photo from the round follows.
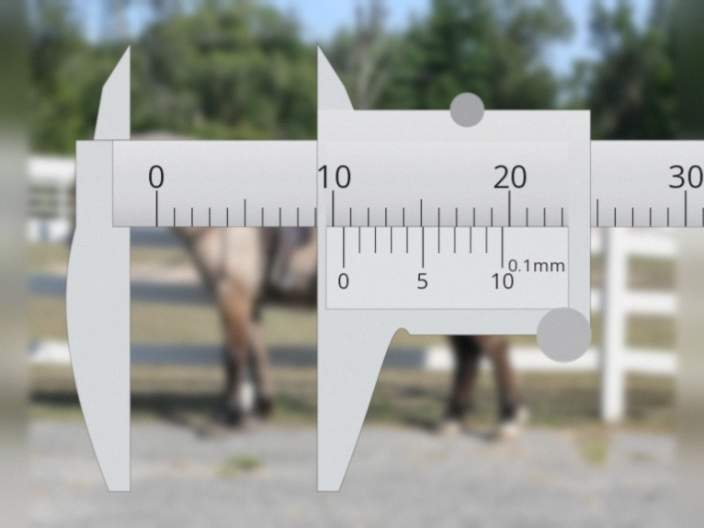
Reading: 10.6 mm
